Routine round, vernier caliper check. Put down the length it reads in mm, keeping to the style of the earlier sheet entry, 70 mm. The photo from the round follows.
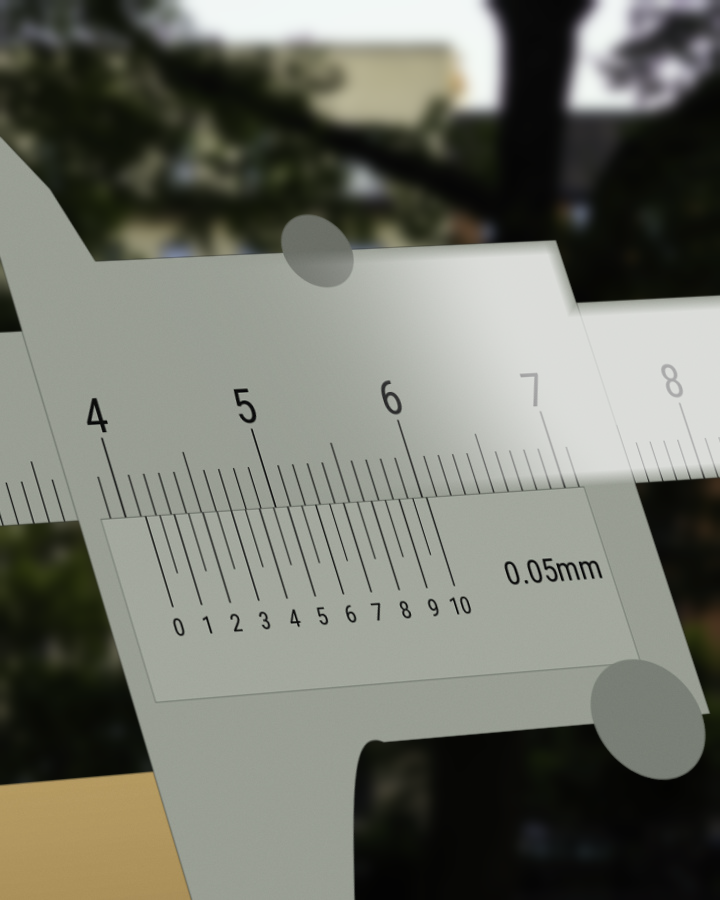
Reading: 41.3 mm
